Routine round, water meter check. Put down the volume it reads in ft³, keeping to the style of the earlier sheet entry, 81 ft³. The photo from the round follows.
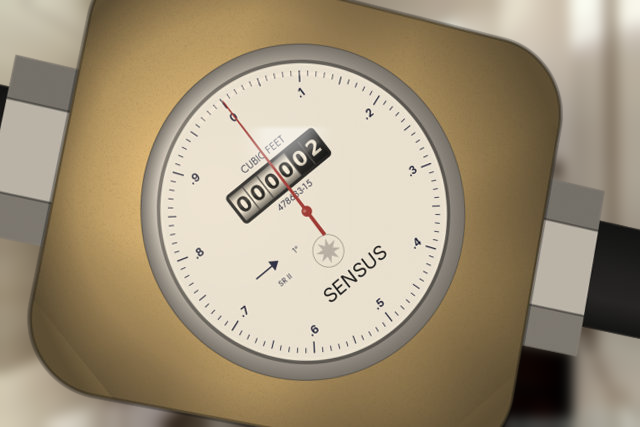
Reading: 2.00 ft³
